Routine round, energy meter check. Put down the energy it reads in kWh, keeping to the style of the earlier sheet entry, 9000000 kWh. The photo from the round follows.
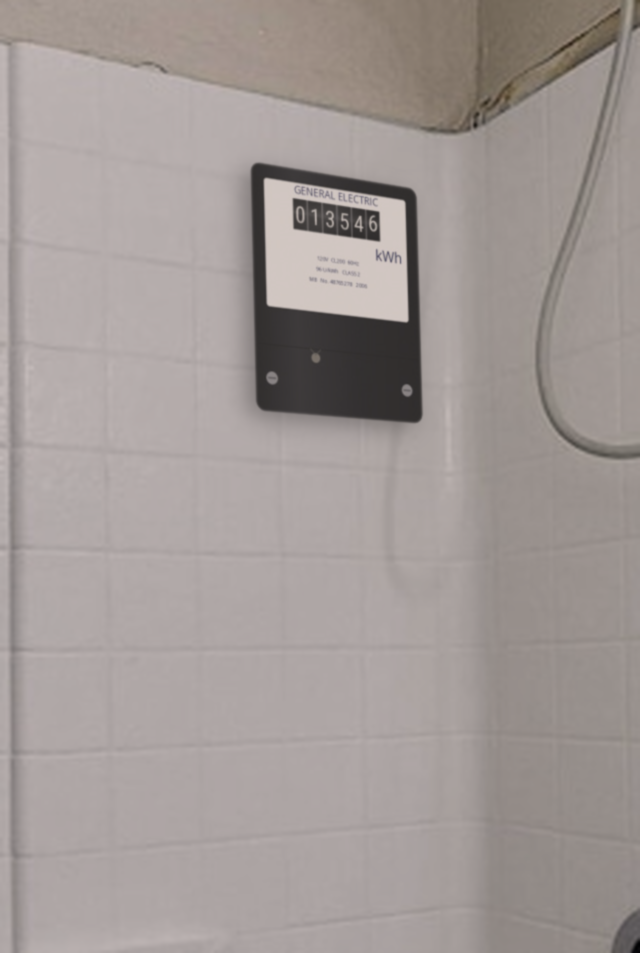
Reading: 13546 kWh
